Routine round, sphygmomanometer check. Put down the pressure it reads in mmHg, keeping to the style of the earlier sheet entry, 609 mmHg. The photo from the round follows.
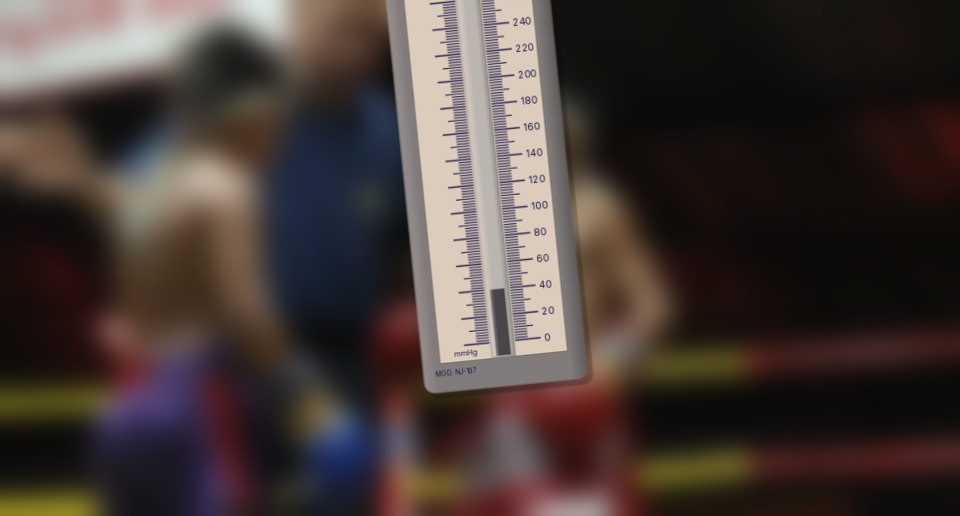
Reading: 40 mmHg
